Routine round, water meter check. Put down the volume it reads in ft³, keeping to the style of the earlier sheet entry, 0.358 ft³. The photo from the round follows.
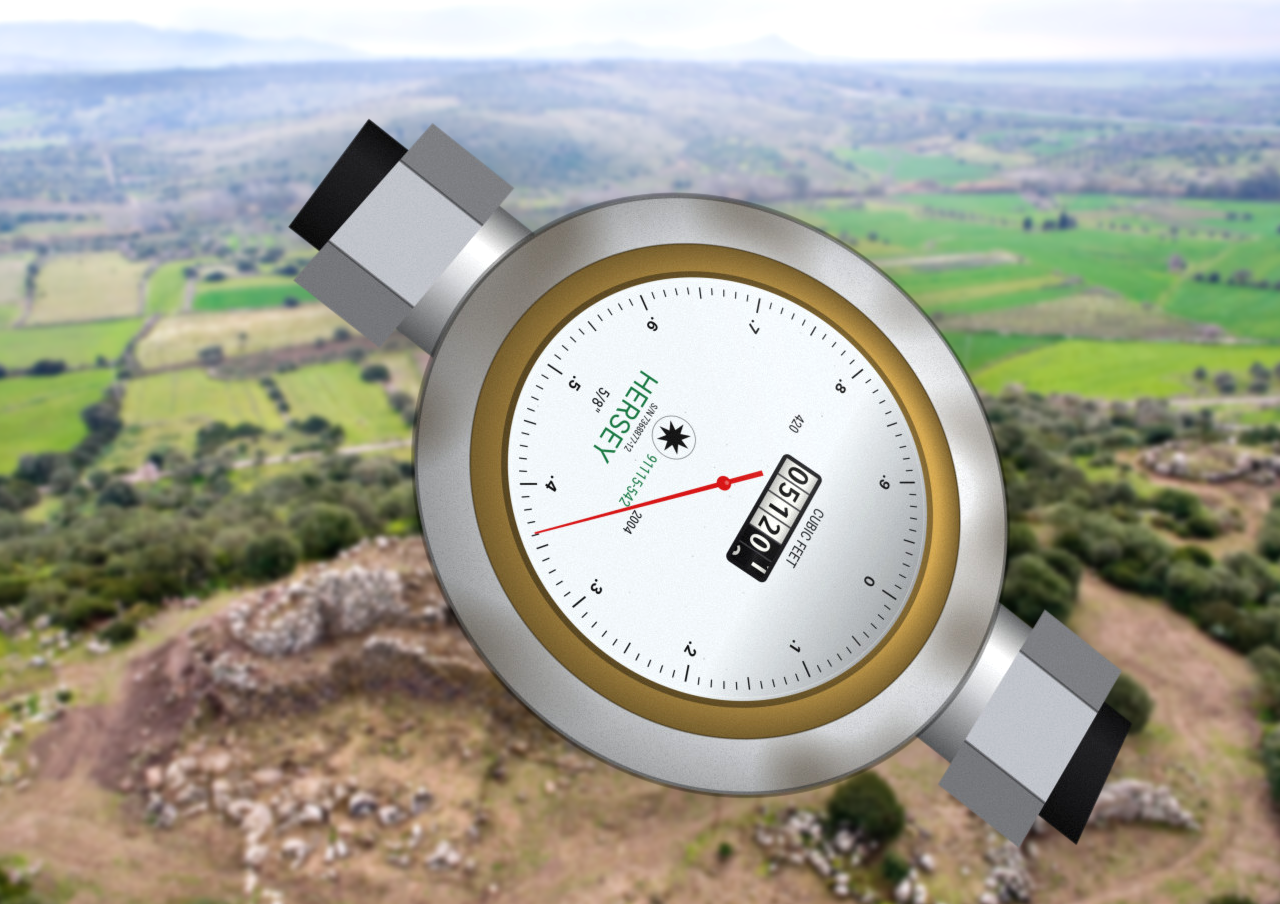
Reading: 51201.36 ft³
